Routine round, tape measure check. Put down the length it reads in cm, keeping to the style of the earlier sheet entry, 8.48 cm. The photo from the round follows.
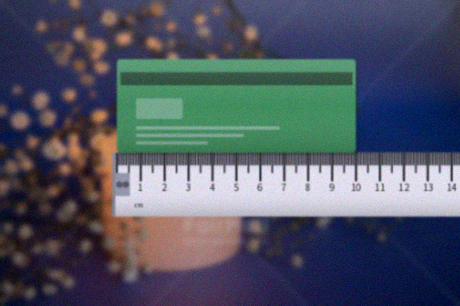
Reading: 10 cm
